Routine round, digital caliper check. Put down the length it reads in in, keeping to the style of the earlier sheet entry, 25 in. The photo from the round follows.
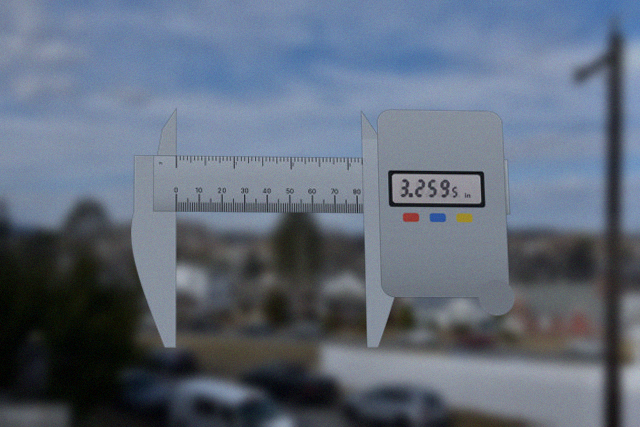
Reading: 3.2595 in
